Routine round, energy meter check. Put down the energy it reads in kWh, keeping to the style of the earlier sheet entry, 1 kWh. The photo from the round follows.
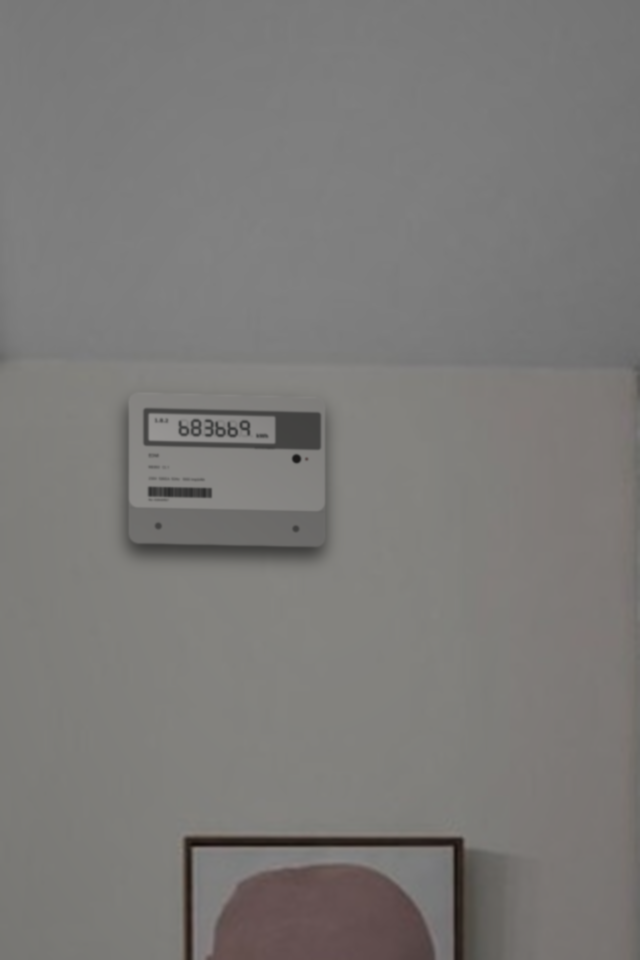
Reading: 683669 kWh
